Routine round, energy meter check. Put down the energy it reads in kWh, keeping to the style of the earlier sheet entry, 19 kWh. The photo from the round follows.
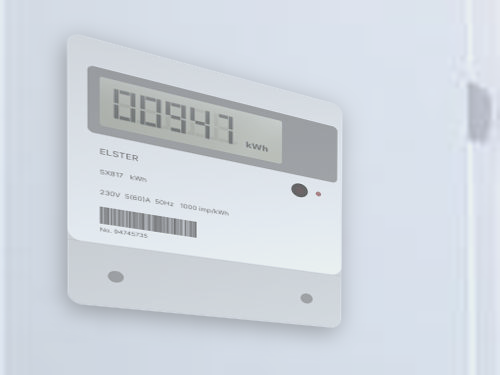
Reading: 947 kWh
